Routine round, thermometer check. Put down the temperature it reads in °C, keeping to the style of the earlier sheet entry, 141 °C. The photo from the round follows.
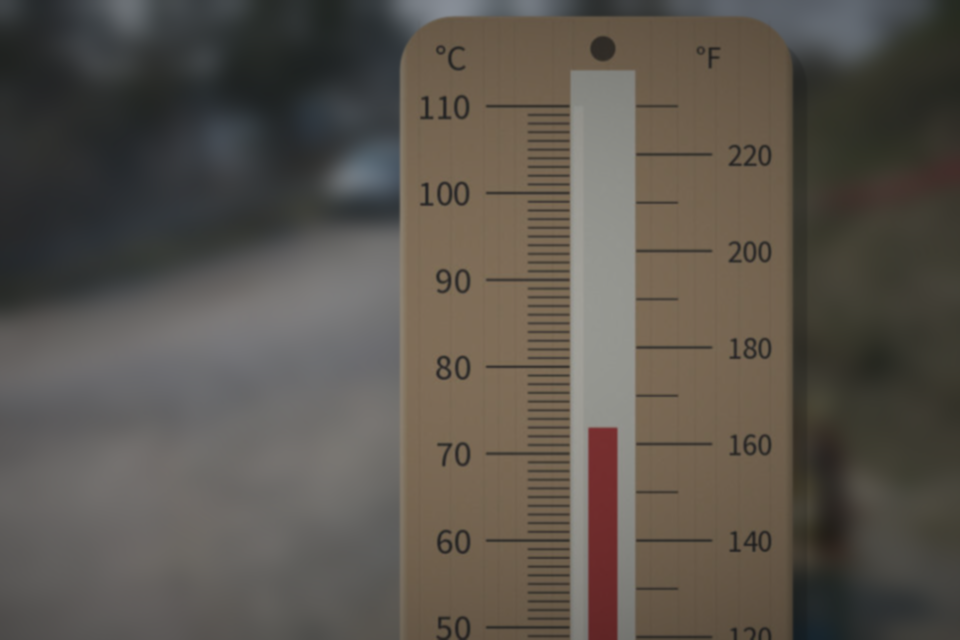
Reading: 73 °C
